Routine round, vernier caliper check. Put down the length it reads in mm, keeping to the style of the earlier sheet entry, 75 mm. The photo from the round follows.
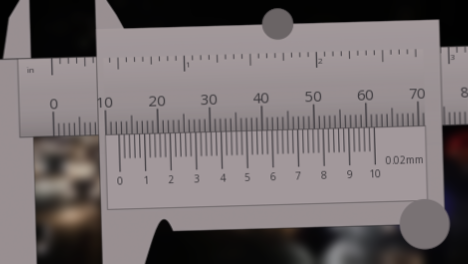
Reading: 12.5 mm
